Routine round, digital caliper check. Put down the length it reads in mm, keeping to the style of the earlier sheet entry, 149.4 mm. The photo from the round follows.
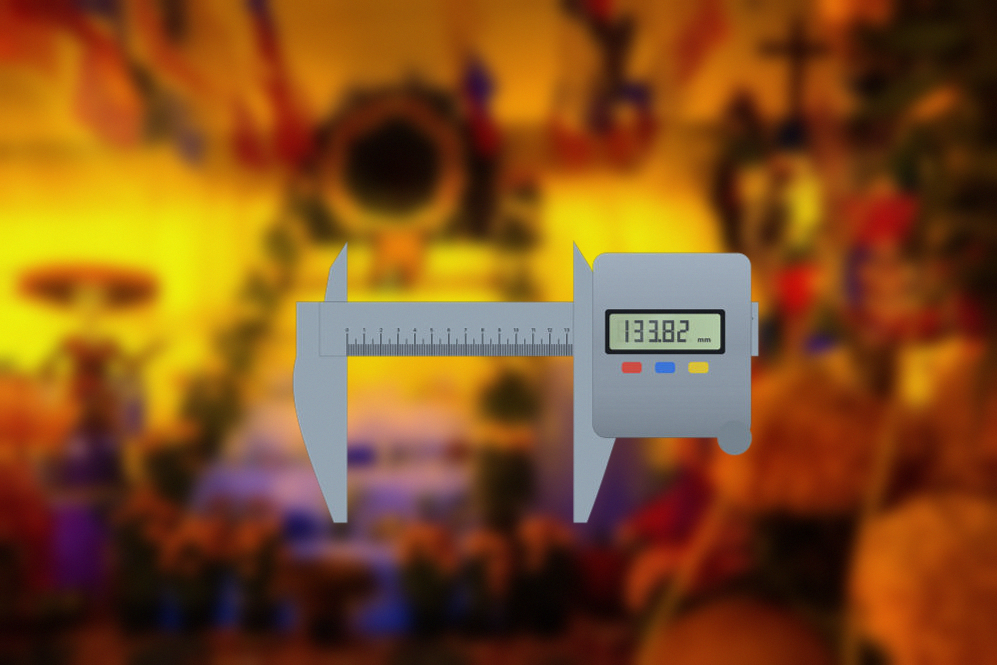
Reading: 133.82 mm
